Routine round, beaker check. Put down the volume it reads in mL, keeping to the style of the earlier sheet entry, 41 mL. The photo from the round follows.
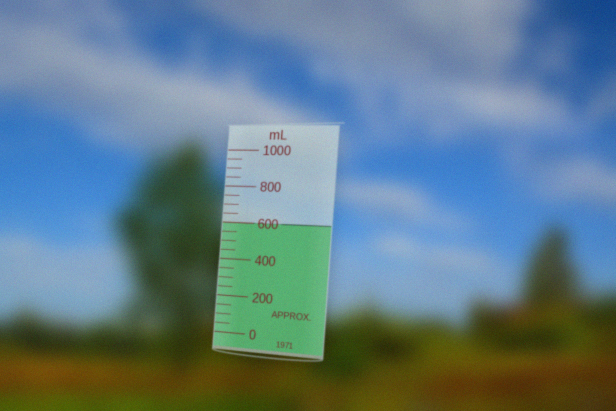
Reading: 600 mL
